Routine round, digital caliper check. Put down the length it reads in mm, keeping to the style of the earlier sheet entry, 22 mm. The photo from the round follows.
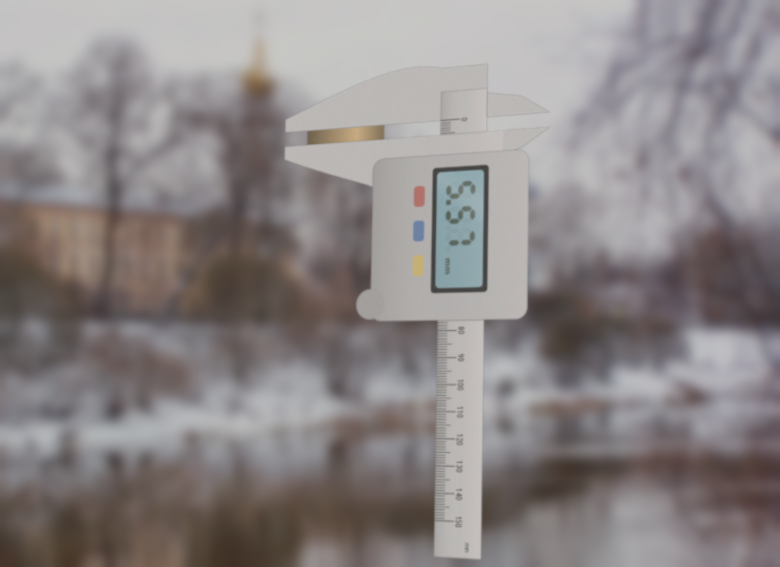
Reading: 5.57 mm
